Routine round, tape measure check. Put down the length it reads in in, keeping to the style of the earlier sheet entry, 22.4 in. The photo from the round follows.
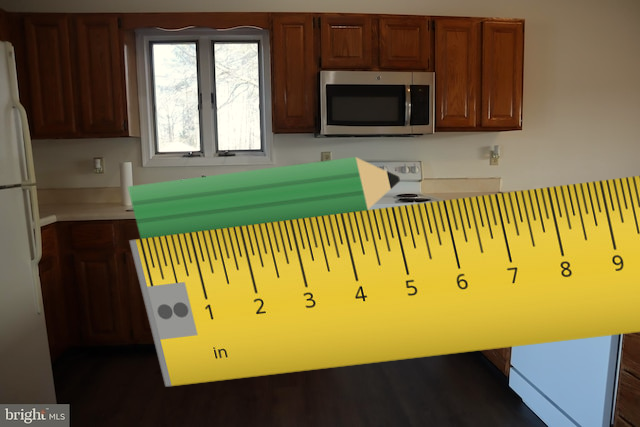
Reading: 5.25 in
